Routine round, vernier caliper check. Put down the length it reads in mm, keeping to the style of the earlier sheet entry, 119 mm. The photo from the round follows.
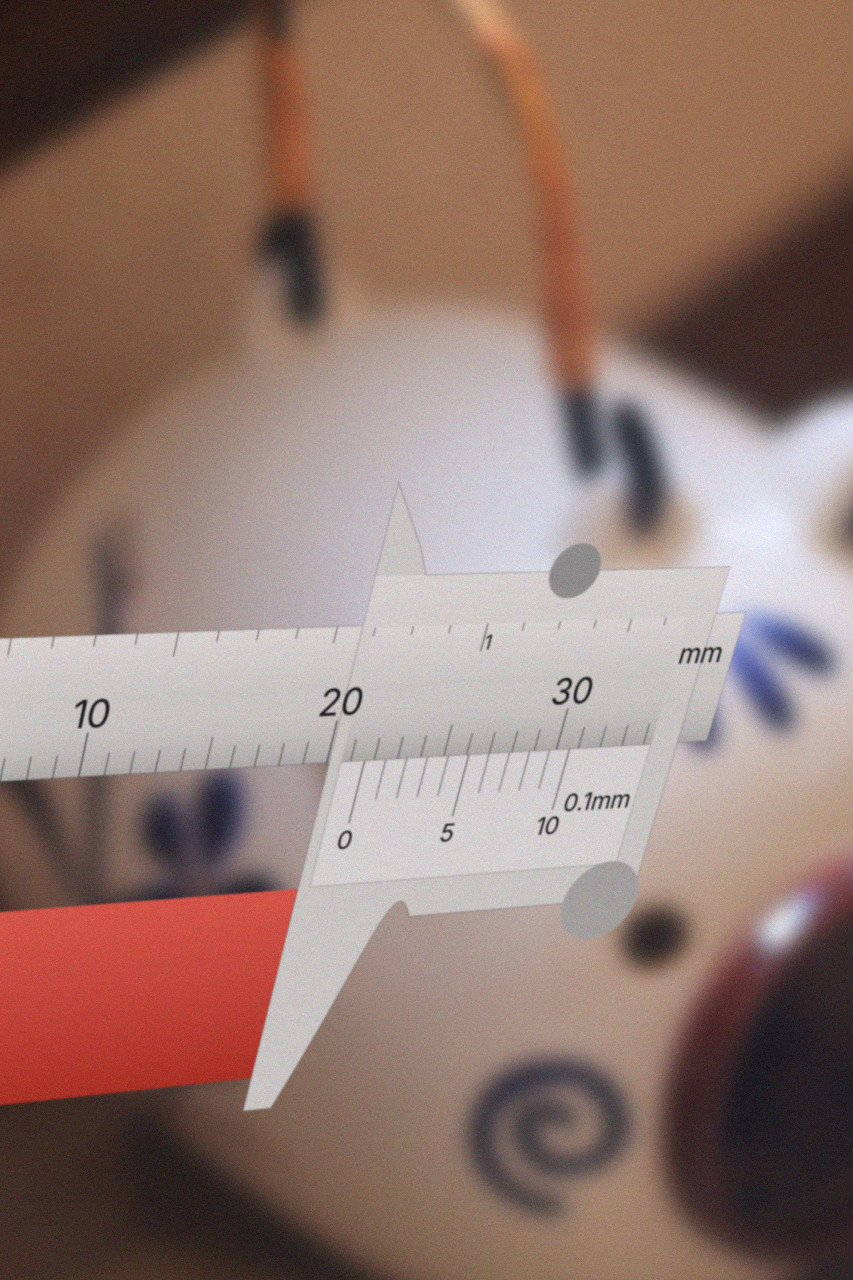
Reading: 21.6 mm
